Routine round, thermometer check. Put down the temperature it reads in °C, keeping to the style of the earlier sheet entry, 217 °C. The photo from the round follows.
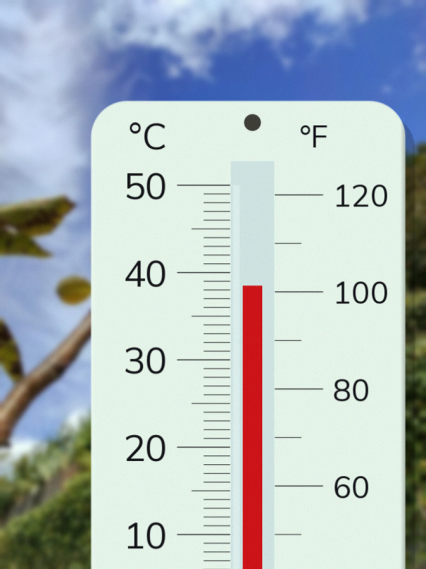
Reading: 38.5 °C
